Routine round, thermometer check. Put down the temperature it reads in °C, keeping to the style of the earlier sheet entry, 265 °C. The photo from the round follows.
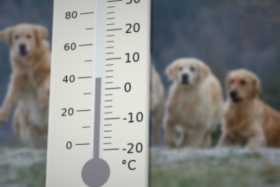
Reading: 4 °C
